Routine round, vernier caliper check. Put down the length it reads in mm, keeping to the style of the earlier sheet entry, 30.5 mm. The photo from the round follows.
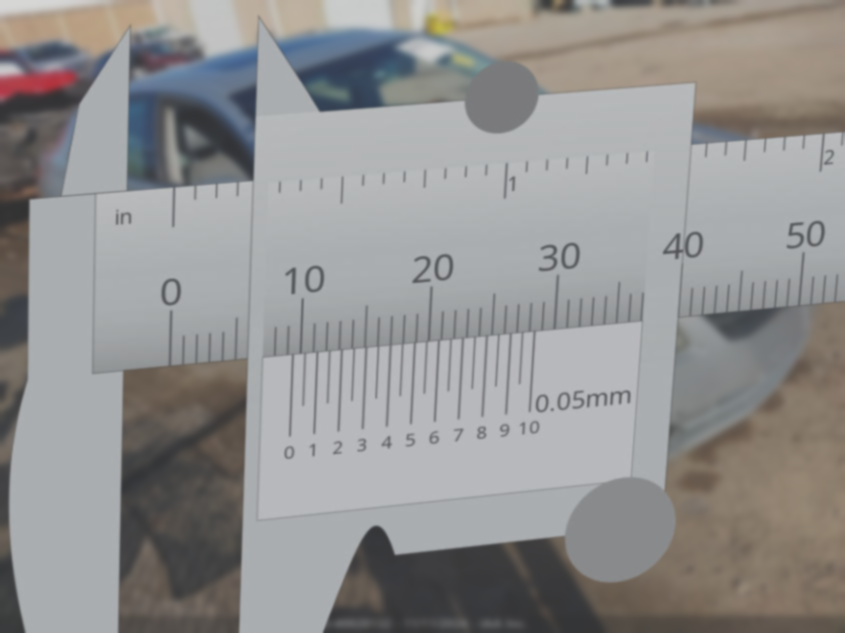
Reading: 9.4 mm
